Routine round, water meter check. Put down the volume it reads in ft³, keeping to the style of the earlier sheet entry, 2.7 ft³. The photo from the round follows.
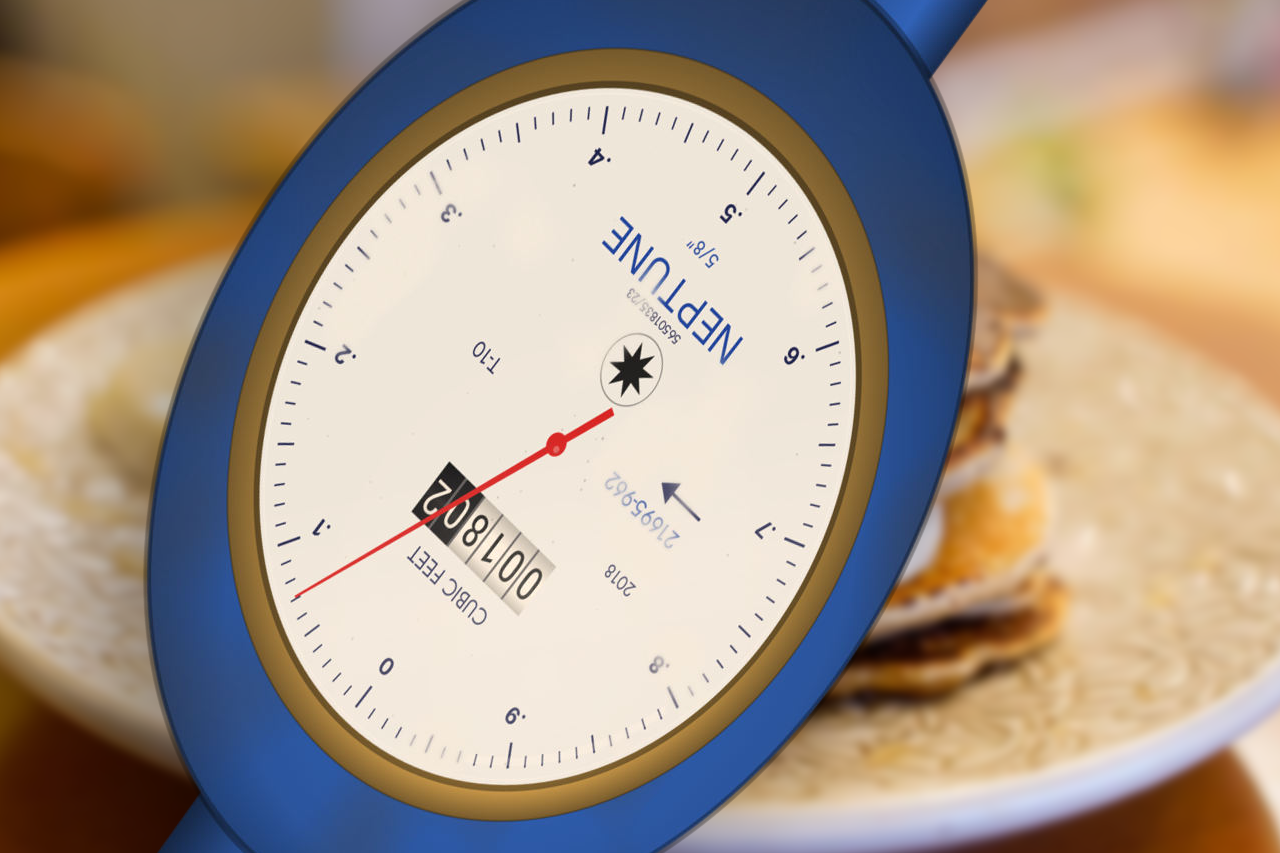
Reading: 1802.07 ft³
